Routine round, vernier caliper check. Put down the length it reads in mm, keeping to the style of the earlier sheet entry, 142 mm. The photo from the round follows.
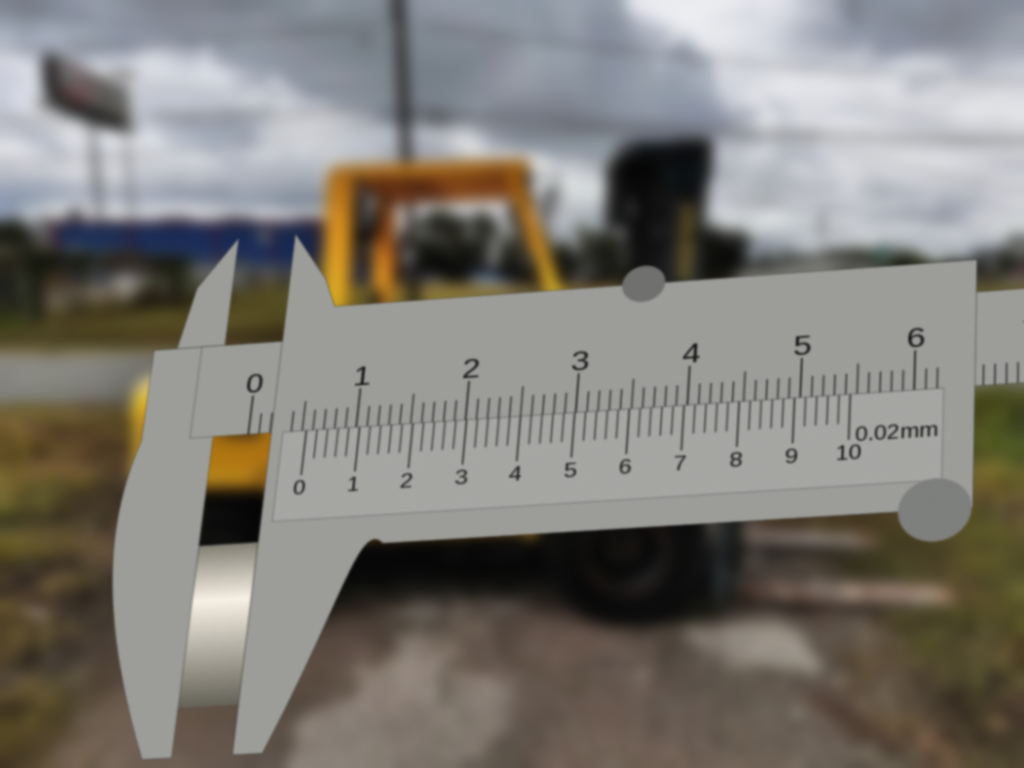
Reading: 5.4 mm
